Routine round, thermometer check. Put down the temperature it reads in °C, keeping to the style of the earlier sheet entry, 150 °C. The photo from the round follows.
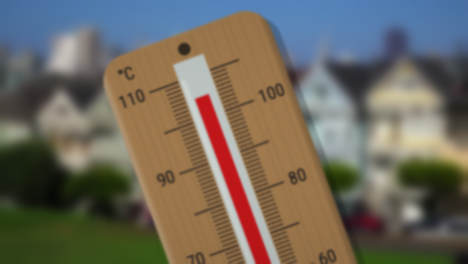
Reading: 105 °C
